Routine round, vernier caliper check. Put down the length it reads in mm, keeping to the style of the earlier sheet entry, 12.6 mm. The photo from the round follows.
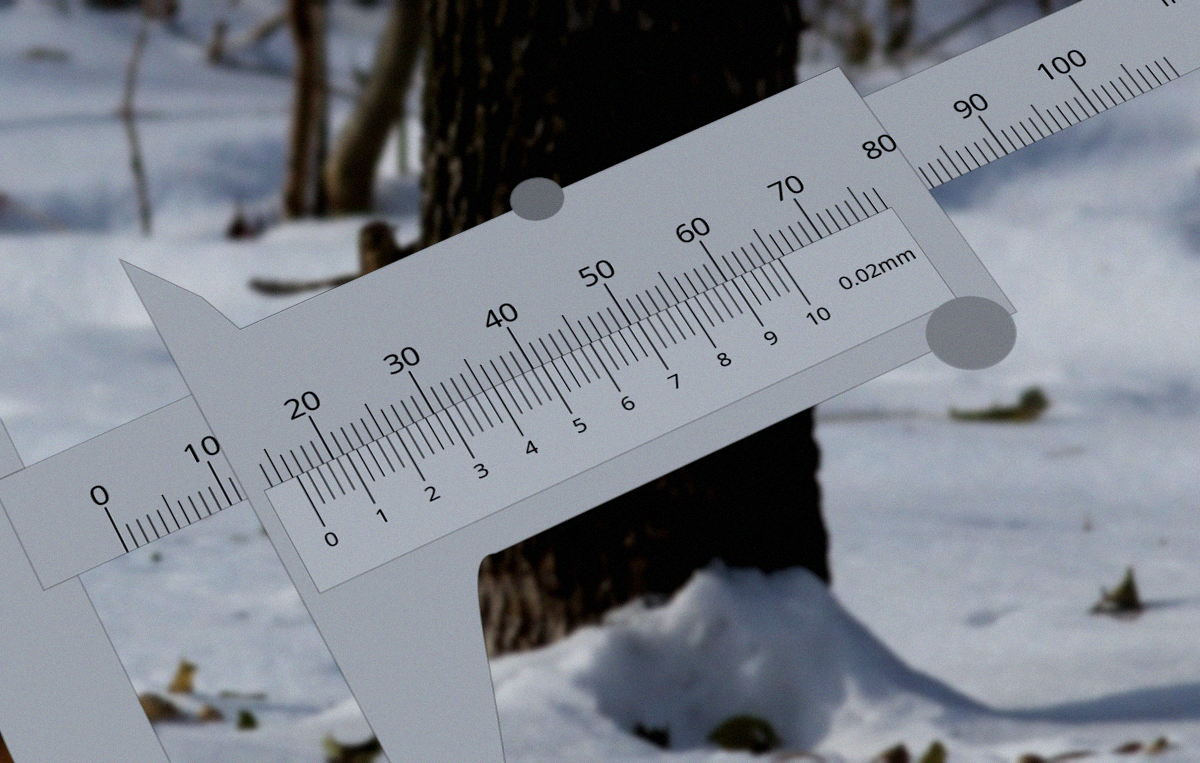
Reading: 16.4 mm
